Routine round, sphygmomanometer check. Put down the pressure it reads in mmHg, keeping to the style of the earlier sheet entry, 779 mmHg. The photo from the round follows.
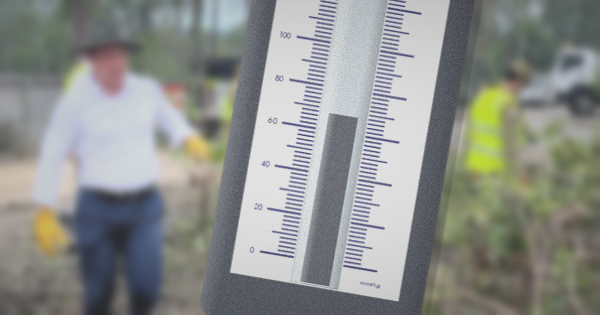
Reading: 68 mmHg
